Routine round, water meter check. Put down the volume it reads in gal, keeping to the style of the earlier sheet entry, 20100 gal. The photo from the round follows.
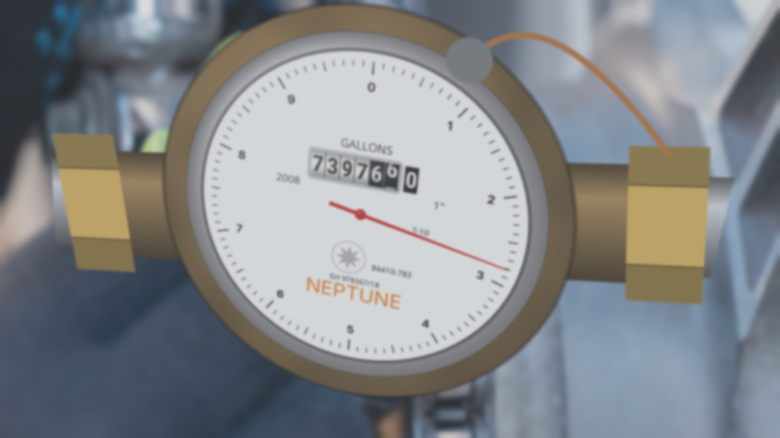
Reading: 7397662.8 gal
